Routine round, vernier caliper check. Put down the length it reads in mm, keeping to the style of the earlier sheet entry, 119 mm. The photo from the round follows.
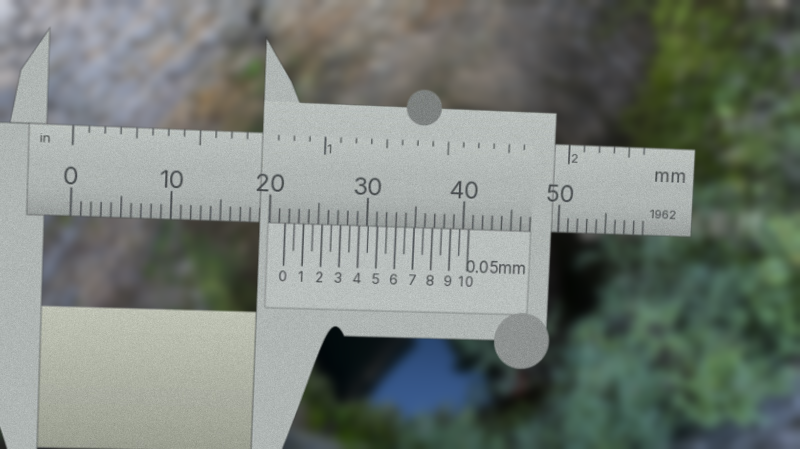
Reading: 21.6 mm
